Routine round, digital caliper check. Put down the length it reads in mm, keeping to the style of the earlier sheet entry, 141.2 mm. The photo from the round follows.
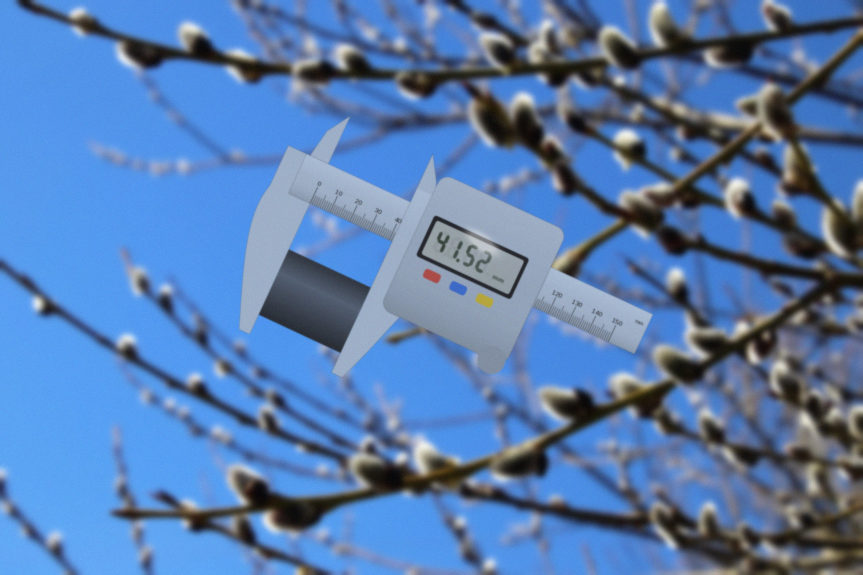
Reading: 41.52 mm
